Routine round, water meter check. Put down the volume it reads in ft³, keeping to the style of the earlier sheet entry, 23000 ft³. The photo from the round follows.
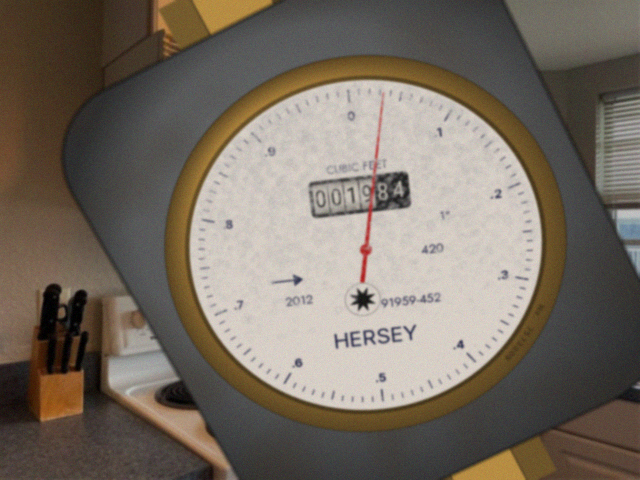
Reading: 1984.03 ft³
